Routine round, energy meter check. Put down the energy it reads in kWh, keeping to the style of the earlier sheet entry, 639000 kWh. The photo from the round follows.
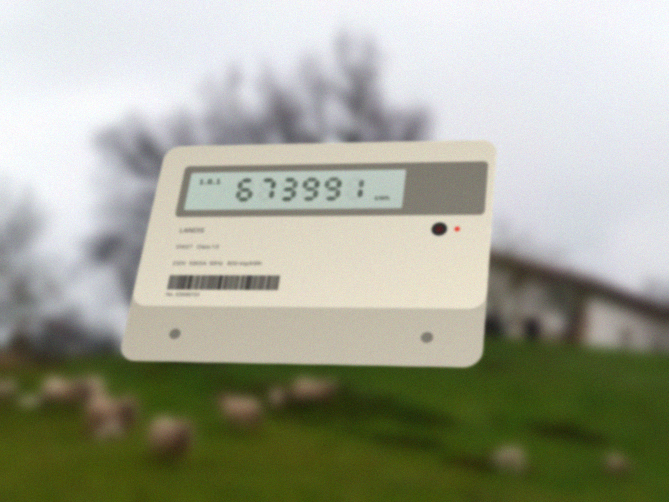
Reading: 673991 kWh
